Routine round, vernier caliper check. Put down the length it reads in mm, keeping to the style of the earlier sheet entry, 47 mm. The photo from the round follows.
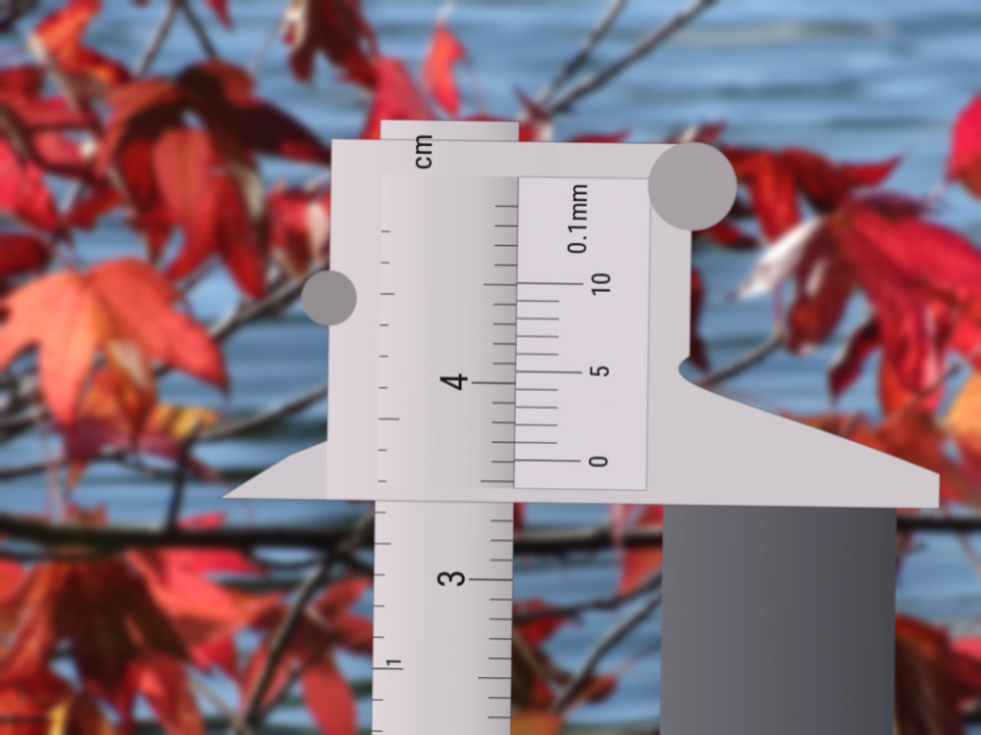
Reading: 36.1 mm
